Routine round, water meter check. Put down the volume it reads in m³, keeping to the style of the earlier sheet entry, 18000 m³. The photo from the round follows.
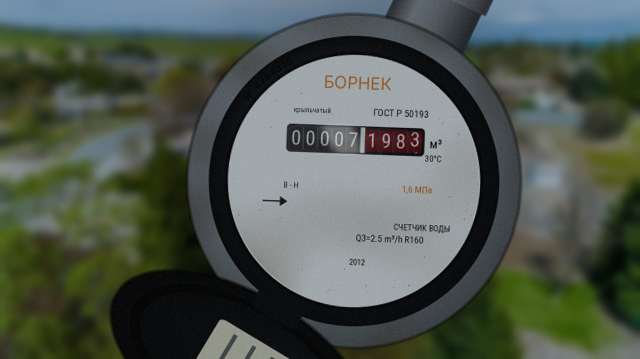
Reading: 7.1983 m³
